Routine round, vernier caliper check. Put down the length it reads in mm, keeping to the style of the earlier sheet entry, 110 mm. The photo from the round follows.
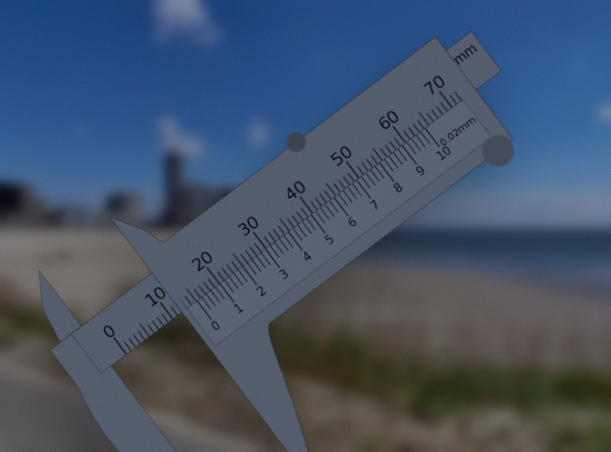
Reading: 15.2 mm
